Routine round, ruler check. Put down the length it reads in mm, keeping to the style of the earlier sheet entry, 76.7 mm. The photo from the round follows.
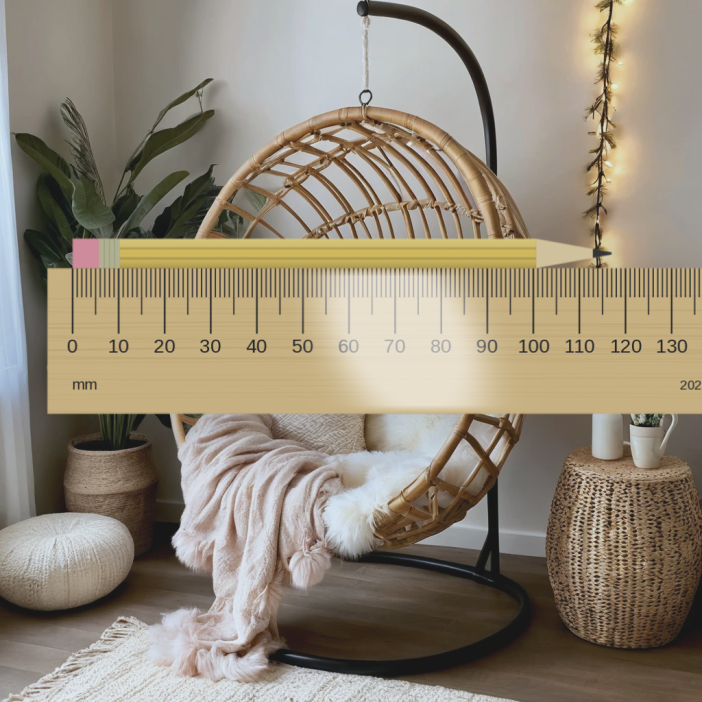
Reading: 117 mm
